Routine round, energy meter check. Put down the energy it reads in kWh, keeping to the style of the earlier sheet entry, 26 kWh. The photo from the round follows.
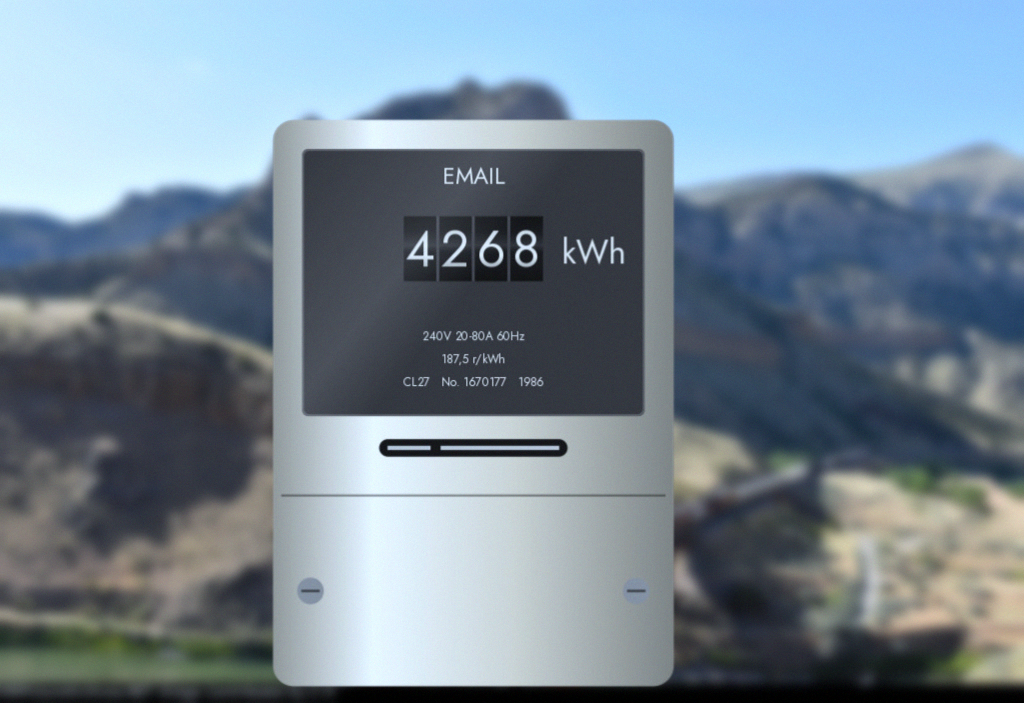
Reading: 4268 kWh
